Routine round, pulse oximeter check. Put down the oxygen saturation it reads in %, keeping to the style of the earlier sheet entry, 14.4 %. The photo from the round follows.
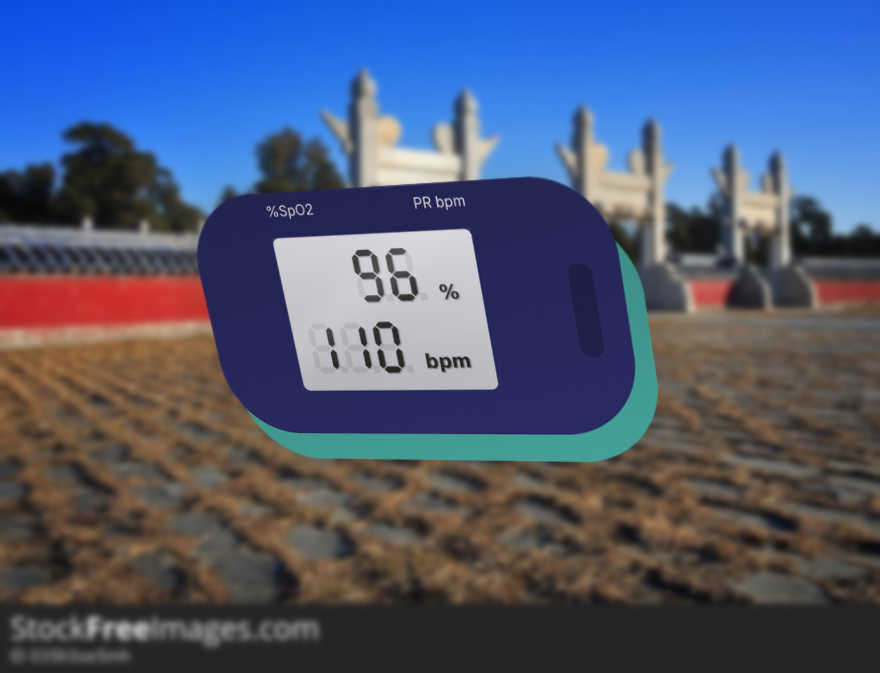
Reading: 96 %
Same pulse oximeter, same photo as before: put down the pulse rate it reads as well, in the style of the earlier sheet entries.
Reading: 110 bpm
